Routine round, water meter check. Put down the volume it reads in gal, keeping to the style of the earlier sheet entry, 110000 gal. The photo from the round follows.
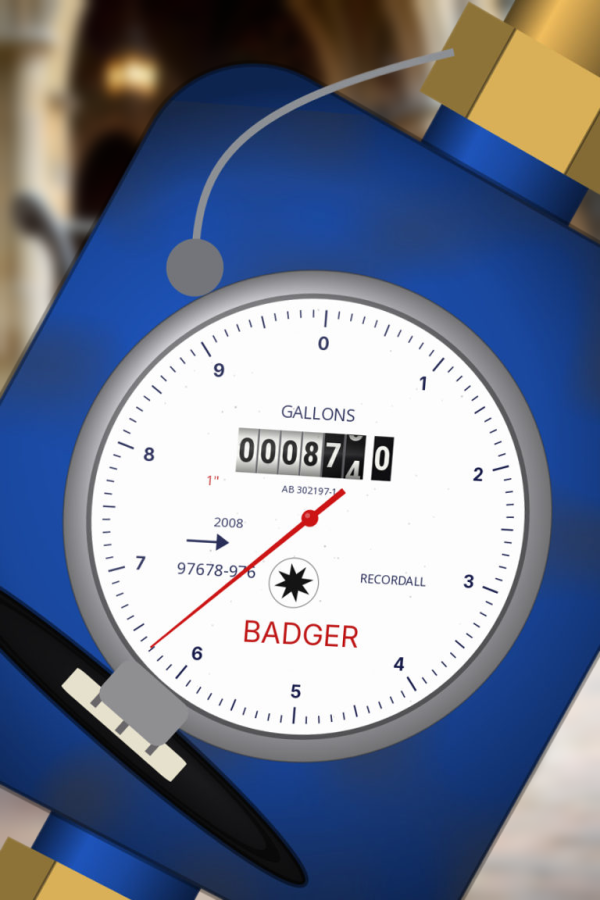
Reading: 8736.3 gal
